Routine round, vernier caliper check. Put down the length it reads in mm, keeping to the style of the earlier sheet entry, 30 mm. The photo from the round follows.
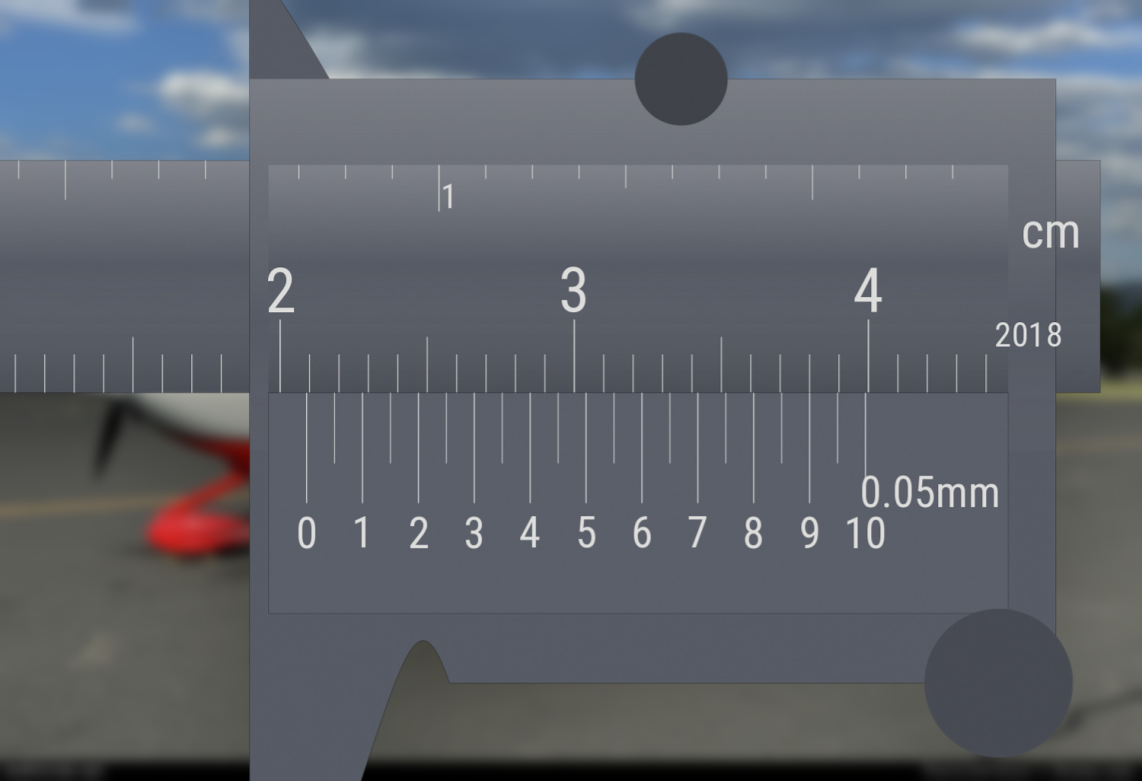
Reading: 20.90 mm
